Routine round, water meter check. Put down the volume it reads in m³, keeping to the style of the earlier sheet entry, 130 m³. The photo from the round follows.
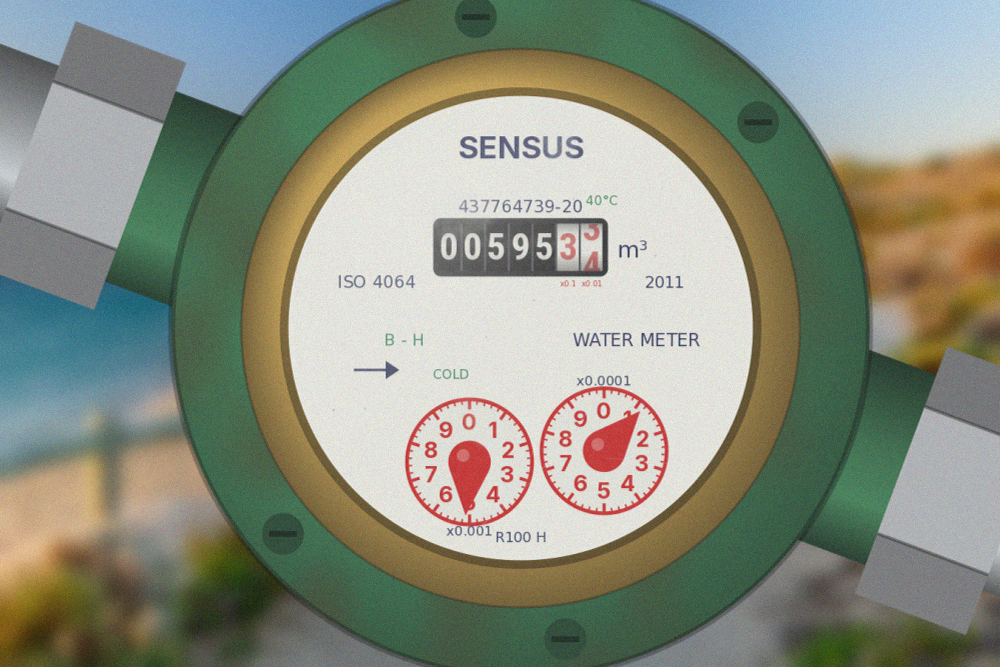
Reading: 595.3351 m³
